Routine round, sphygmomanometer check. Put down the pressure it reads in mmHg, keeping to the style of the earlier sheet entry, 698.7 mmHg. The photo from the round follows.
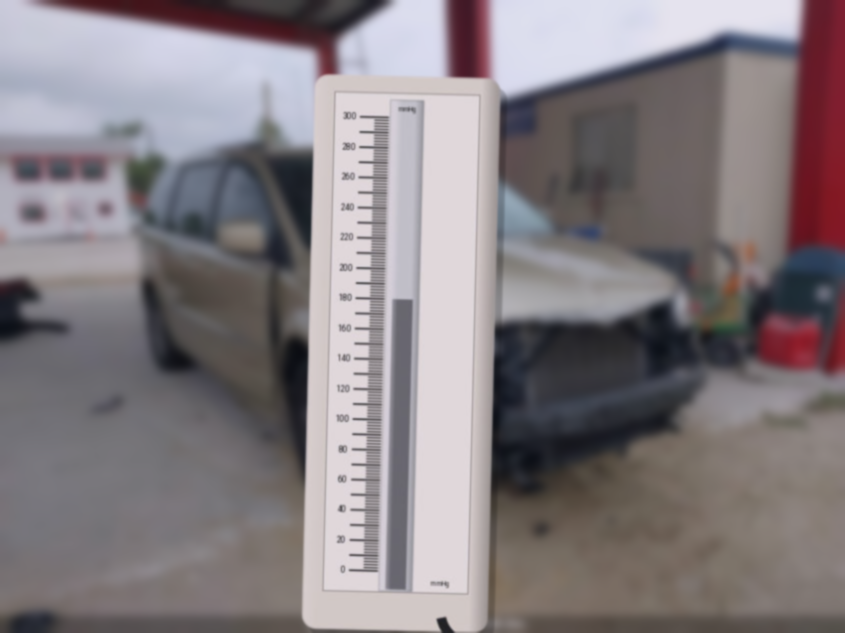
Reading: 180 mmHg
